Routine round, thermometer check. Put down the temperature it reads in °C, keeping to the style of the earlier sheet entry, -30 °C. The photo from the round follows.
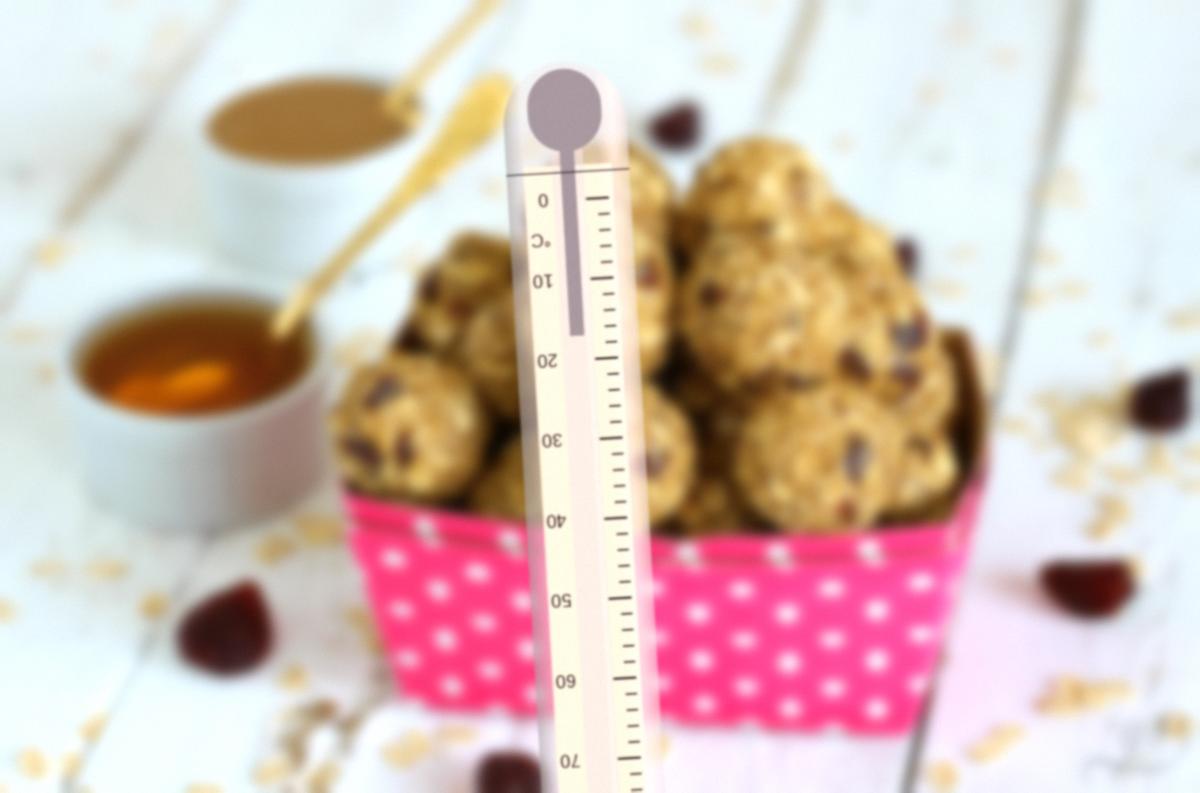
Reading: 17 °C
